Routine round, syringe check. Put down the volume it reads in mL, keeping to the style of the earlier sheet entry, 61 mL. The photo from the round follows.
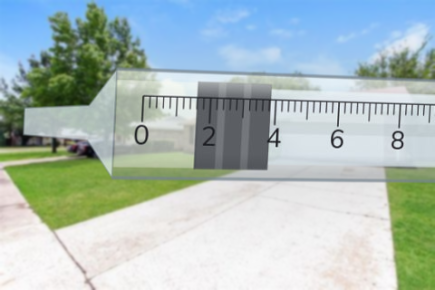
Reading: 1.6 mL
